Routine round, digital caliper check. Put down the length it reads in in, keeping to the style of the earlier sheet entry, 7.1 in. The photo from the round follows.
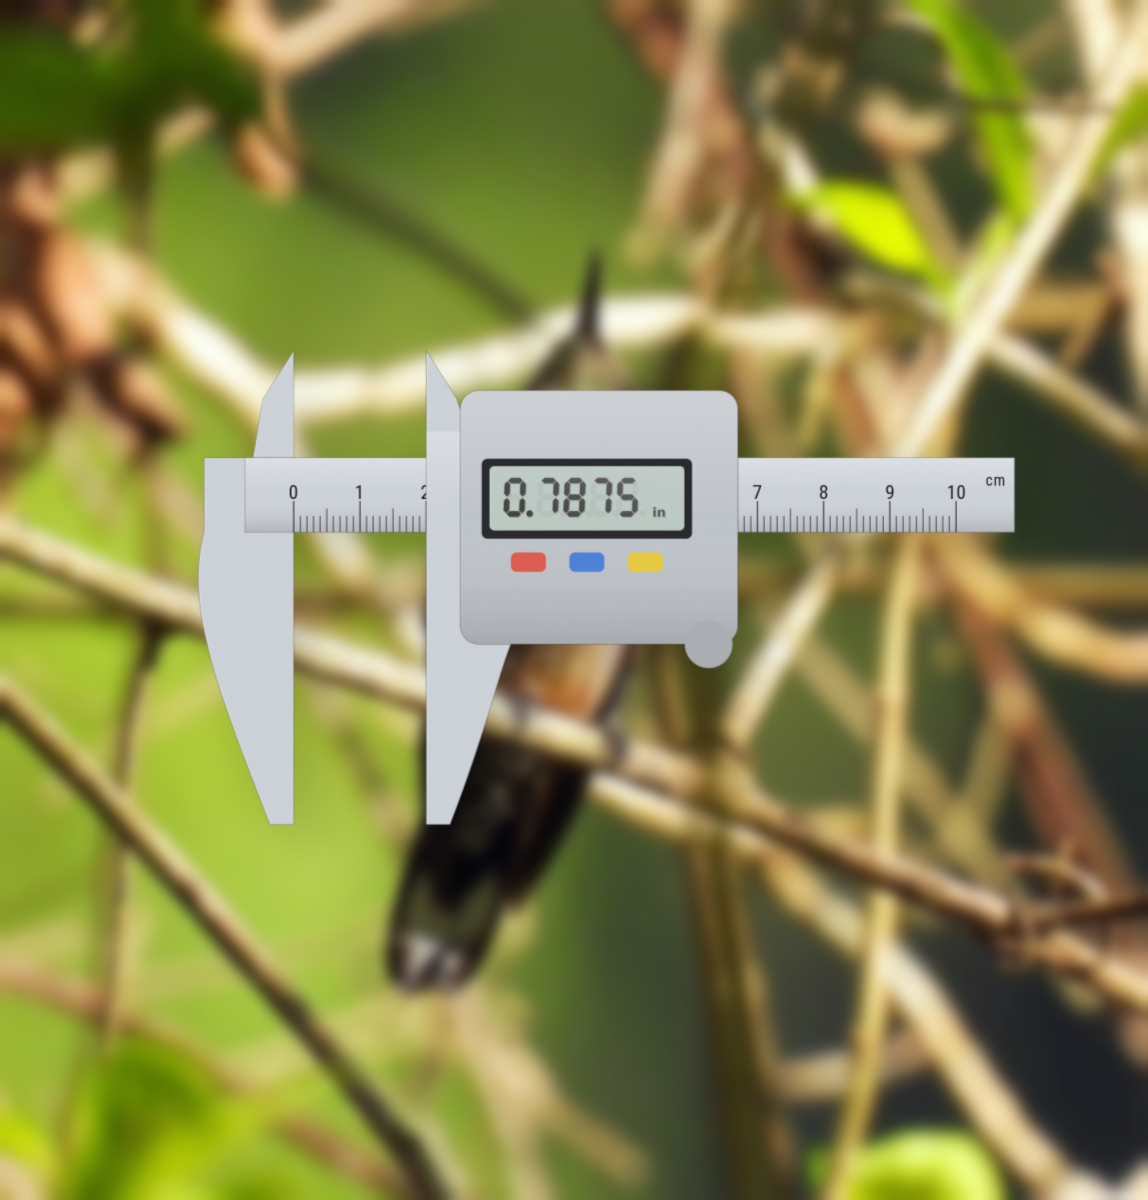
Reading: 0.7875 in
